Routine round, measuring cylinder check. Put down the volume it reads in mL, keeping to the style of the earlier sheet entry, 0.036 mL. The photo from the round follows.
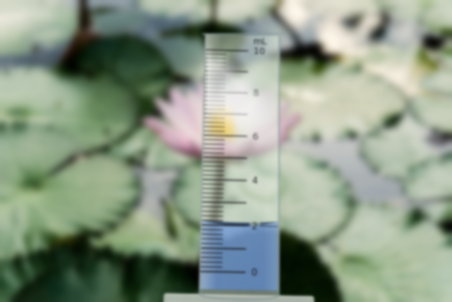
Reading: 2 mL
